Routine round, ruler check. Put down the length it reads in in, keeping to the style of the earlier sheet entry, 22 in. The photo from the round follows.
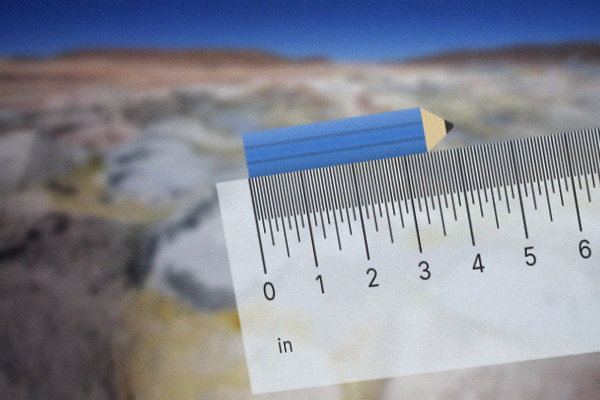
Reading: 4 in
